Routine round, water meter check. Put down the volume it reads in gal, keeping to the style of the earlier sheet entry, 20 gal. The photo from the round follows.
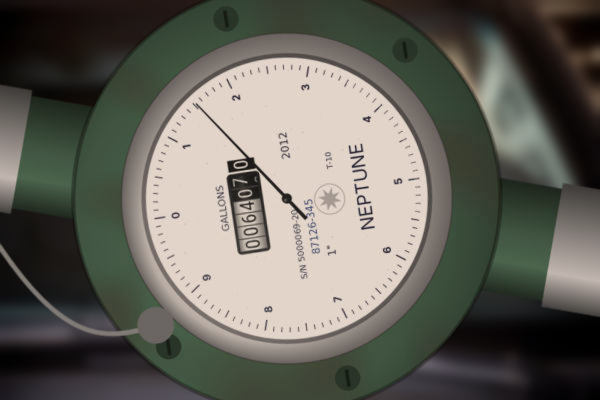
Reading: 64071.5 gal
